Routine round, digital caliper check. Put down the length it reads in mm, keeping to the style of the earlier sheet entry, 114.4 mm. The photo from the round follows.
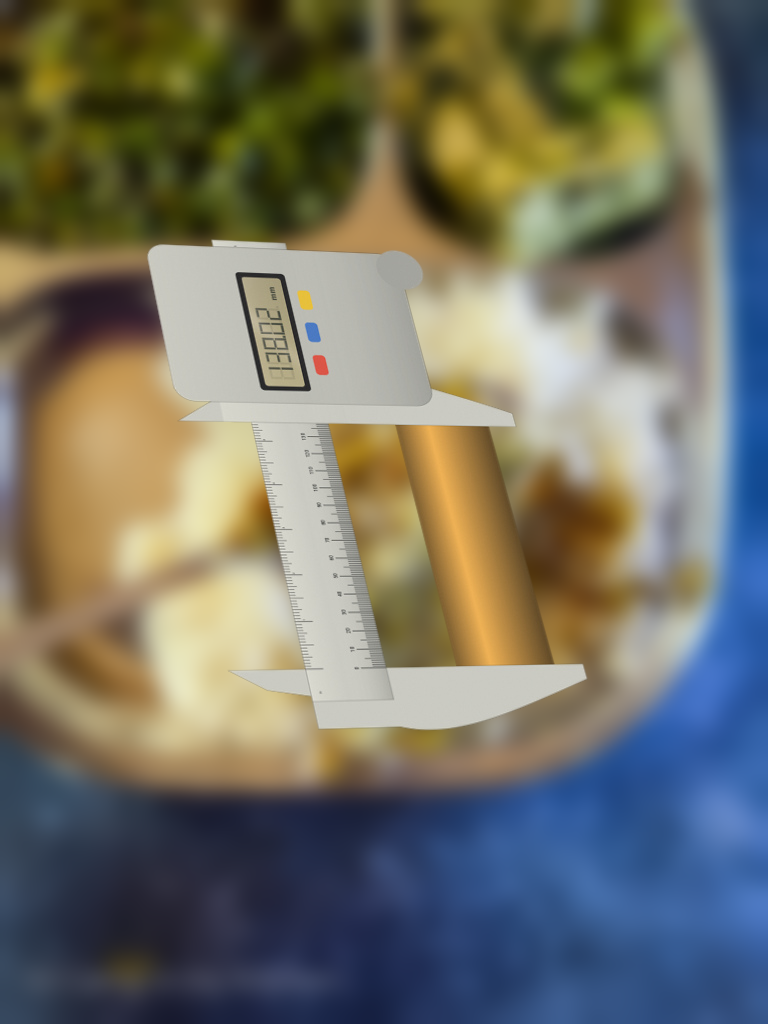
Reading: 138.02 mm
